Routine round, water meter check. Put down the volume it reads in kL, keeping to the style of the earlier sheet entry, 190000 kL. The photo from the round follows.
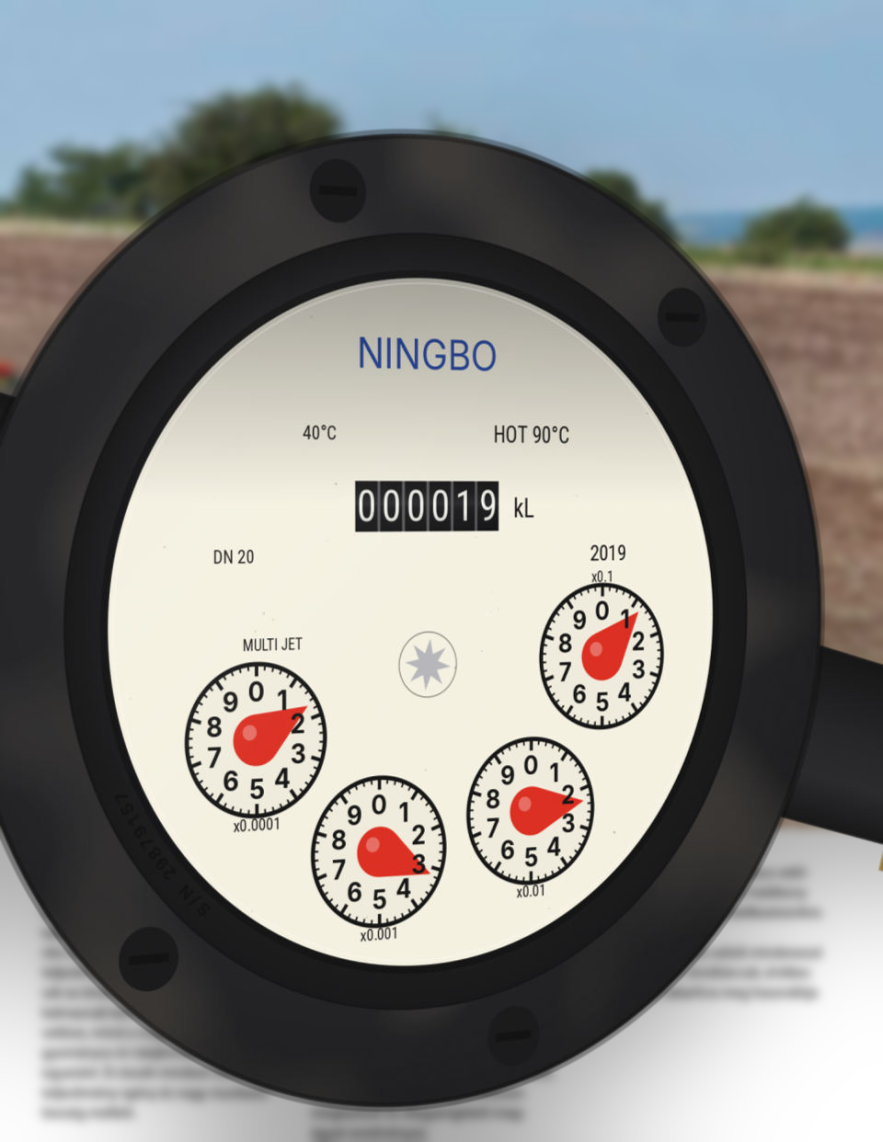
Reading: 19.1231 kL
